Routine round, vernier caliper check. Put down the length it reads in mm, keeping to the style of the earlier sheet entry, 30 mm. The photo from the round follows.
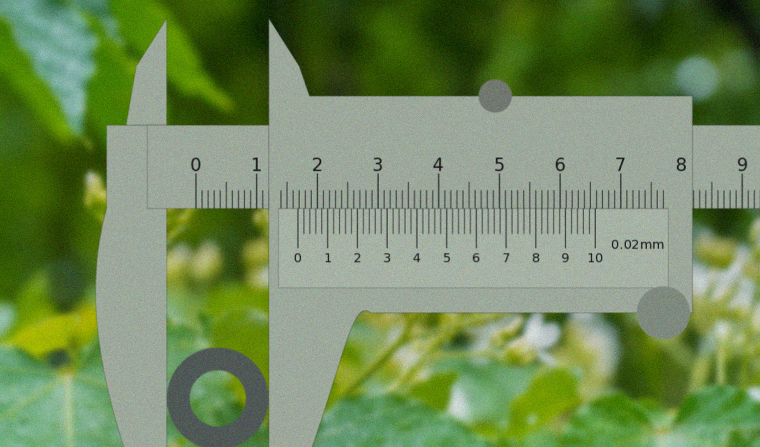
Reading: 16.8 mm
